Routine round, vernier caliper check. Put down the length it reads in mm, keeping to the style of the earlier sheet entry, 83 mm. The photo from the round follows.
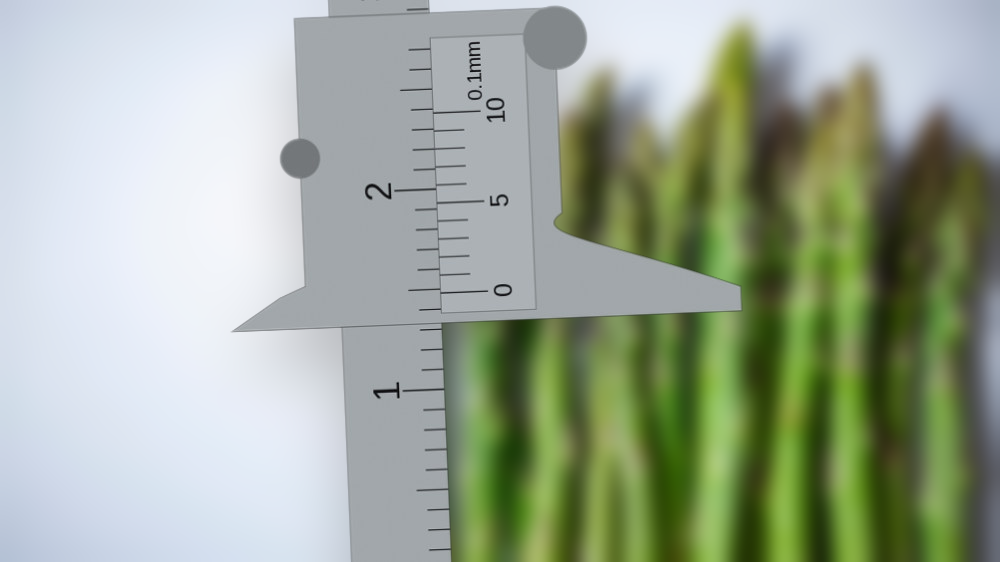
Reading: 14.8 mm
